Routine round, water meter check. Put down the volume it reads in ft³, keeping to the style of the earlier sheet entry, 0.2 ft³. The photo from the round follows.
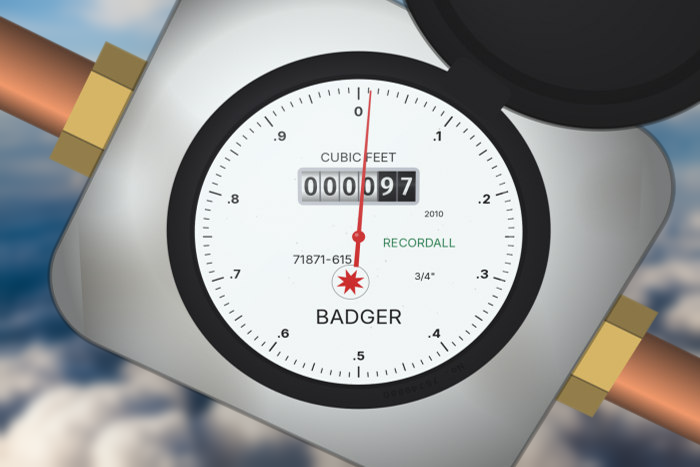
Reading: 97.01 ft³
